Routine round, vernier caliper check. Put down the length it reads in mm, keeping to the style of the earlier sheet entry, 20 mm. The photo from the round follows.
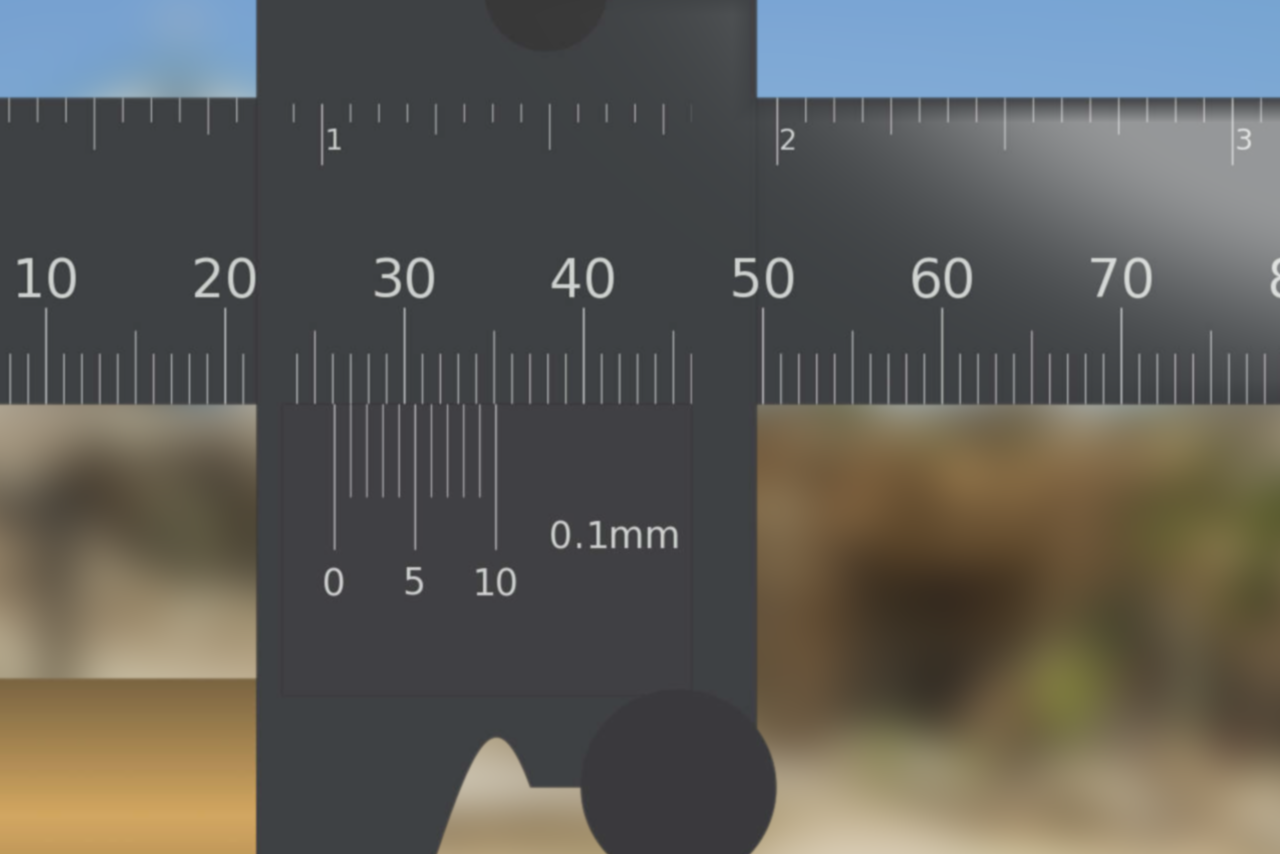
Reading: 26.1 mm
